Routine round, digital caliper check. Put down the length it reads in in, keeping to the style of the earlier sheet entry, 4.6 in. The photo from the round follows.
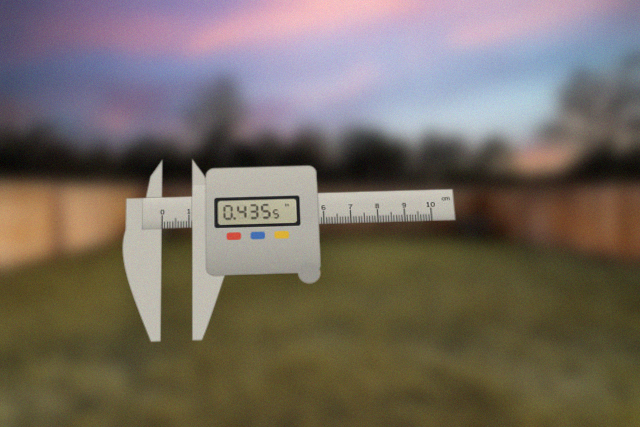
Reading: 0.4355 in
